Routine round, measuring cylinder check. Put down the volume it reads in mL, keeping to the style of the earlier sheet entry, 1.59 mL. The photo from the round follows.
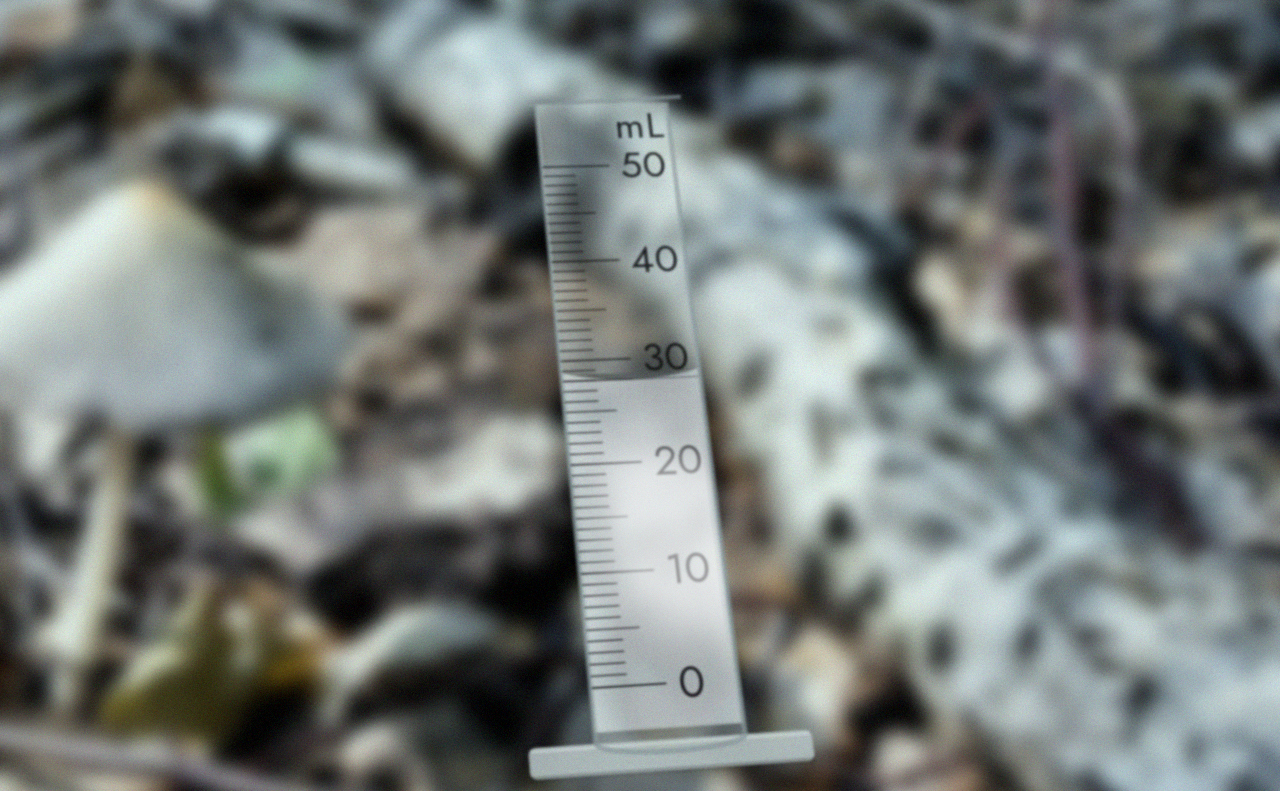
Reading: 28 mL
